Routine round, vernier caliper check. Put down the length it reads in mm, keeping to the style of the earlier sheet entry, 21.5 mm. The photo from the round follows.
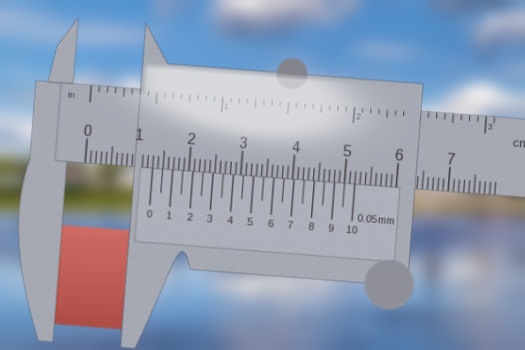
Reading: 13.0 mm
